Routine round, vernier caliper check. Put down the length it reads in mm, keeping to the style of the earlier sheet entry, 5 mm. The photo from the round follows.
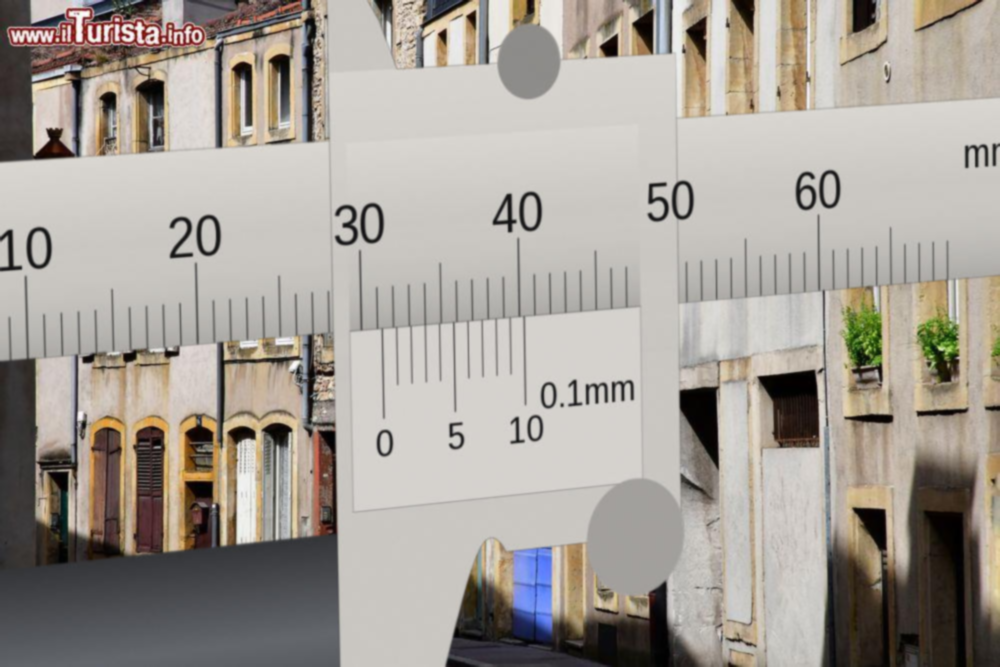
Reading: 31.3 mm
